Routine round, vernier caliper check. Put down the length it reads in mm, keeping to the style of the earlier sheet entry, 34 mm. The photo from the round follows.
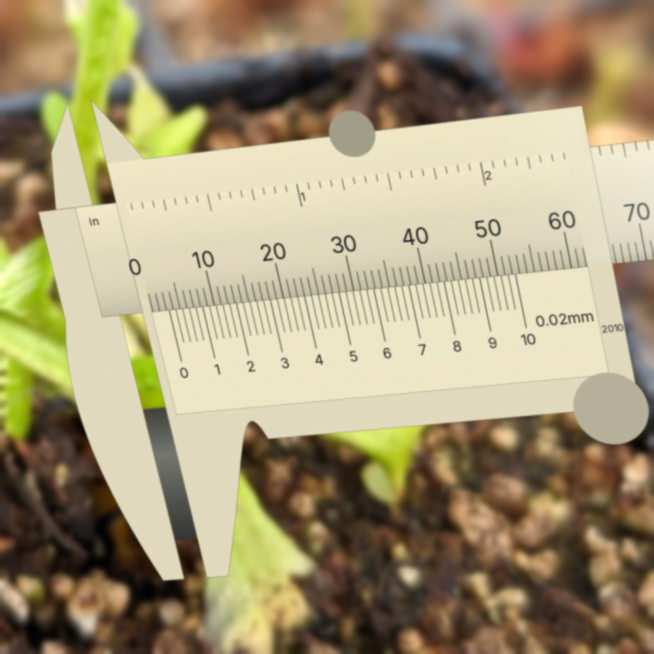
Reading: 3.4 mm
